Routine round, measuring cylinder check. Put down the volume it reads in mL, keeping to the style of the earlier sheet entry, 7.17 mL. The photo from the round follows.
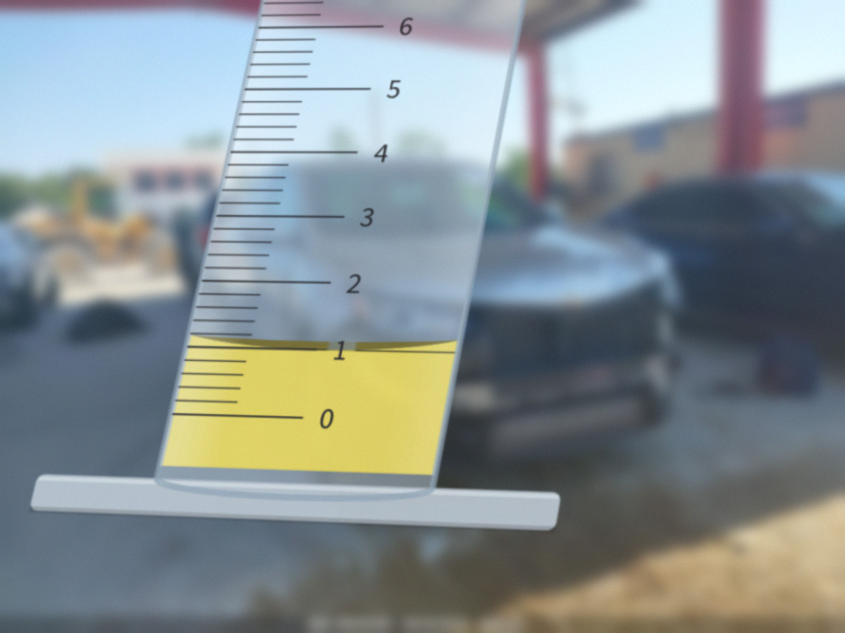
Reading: 1 mL
